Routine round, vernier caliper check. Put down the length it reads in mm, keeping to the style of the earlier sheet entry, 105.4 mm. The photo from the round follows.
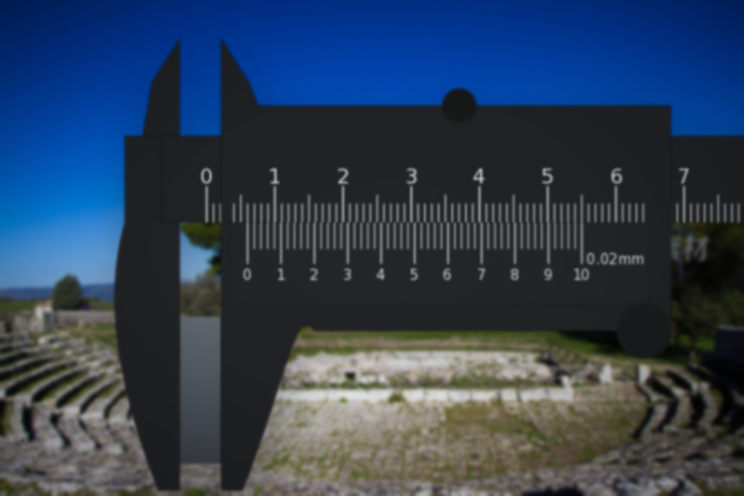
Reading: 6.0 mm
